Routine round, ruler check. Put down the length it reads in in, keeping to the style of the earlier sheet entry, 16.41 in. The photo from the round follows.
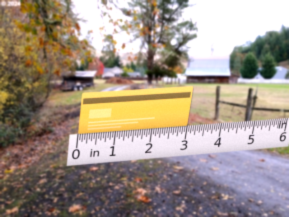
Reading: 3 in
